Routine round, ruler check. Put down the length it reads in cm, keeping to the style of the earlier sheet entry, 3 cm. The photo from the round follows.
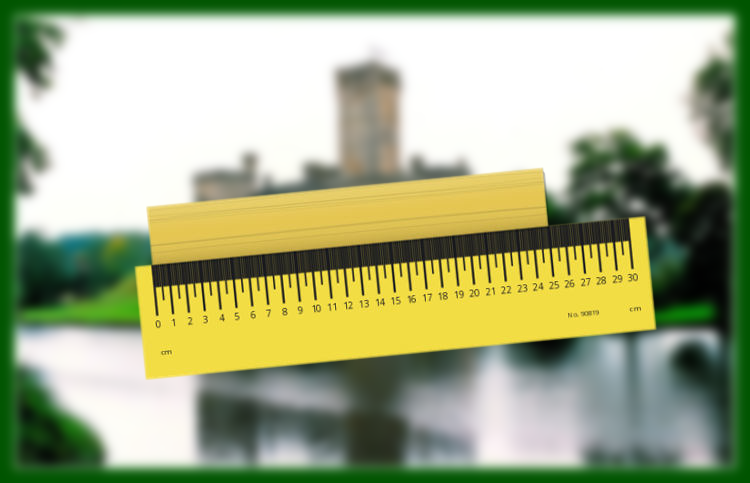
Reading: 25 cm
